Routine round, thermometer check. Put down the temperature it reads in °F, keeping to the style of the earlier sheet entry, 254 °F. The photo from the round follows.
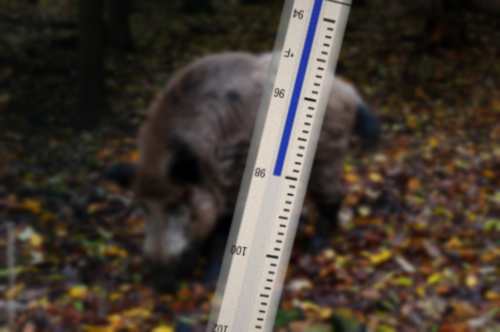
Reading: 98 °F
